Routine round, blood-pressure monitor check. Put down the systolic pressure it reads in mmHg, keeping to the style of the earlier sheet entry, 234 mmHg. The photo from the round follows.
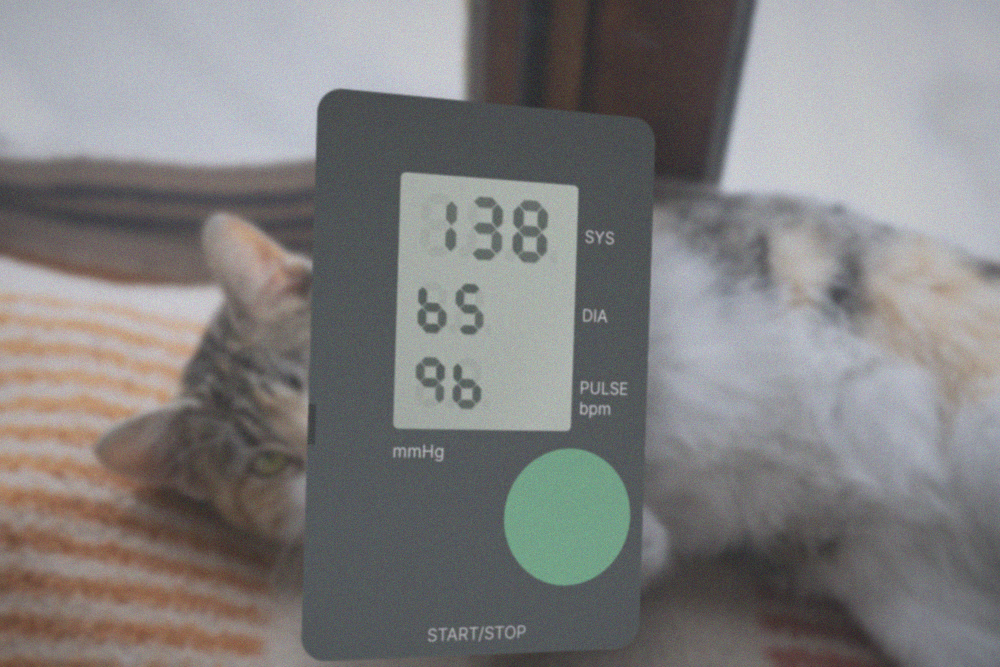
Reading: 138 mmHg
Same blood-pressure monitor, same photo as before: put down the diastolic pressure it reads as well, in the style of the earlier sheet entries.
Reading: 65 mmHg
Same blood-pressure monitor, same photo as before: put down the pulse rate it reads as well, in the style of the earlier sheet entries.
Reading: 96 bpm
